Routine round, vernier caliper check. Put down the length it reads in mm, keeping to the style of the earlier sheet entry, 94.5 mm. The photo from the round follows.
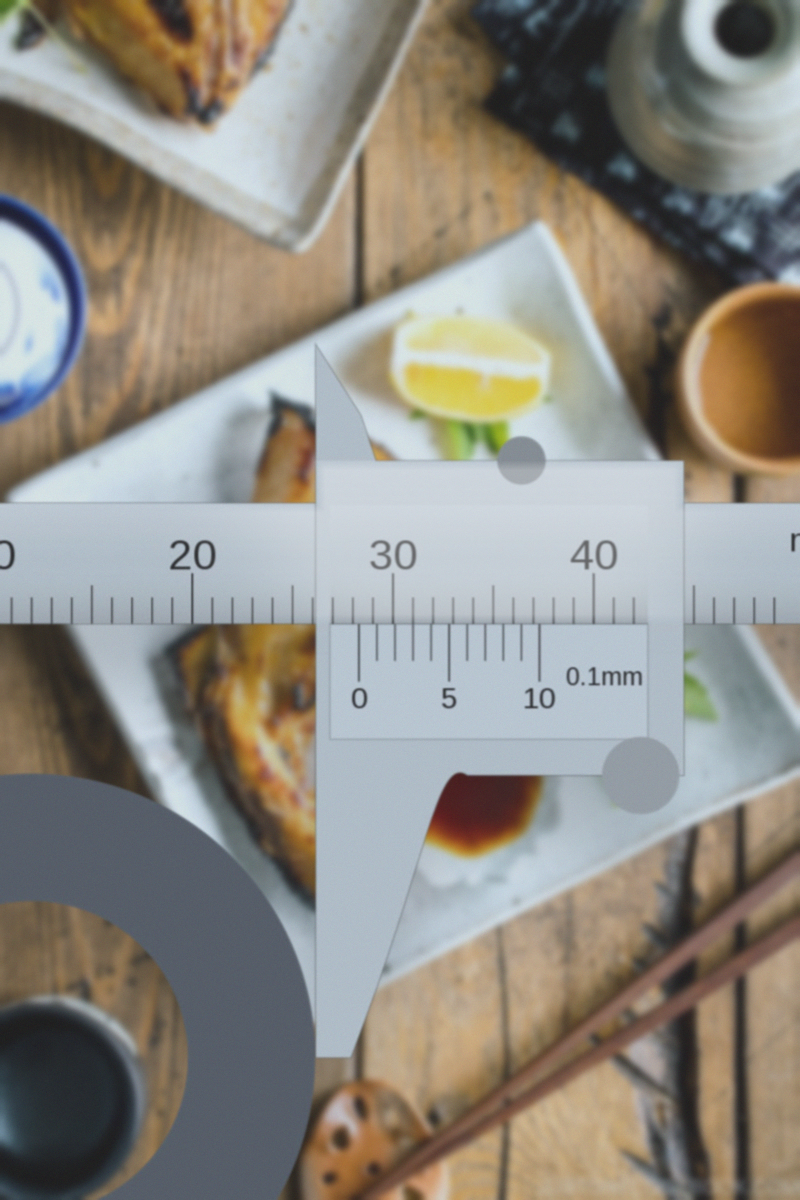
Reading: 28.3 mm
